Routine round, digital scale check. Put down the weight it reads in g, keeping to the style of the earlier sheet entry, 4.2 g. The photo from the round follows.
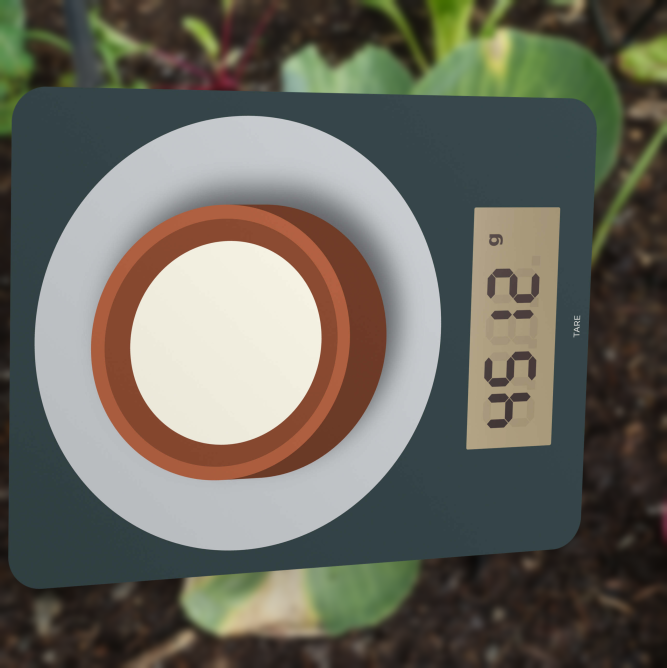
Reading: 4512 g
